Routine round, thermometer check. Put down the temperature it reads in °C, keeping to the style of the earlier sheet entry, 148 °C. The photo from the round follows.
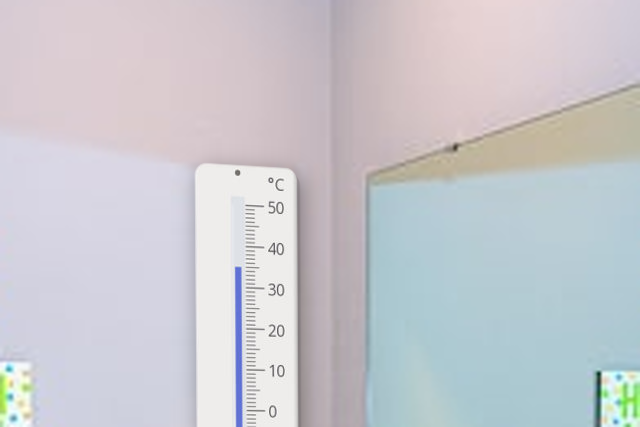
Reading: 35 °C
